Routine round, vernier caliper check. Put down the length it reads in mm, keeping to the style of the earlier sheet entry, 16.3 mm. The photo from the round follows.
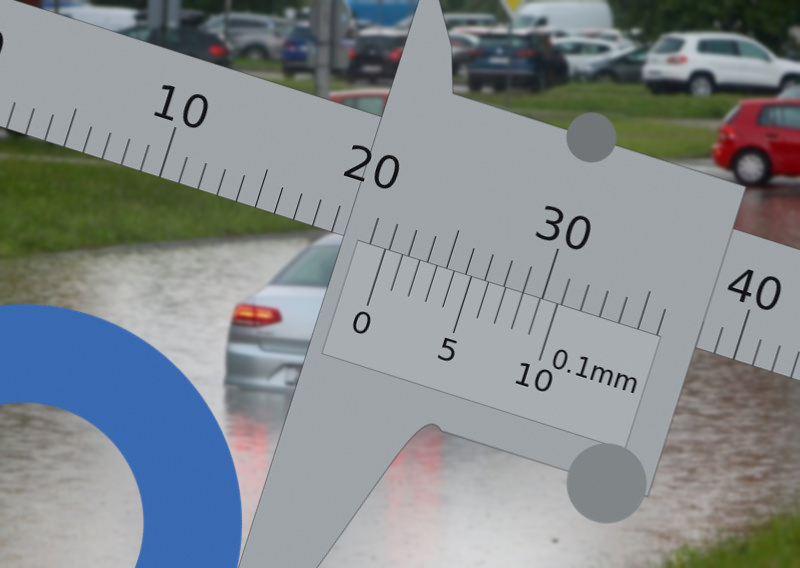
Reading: 21.8 mm
